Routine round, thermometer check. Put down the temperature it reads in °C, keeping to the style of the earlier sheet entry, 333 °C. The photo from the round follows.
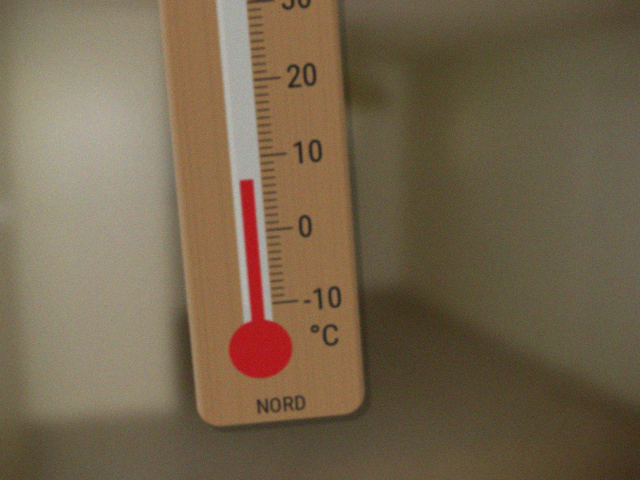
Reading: 7 °C
